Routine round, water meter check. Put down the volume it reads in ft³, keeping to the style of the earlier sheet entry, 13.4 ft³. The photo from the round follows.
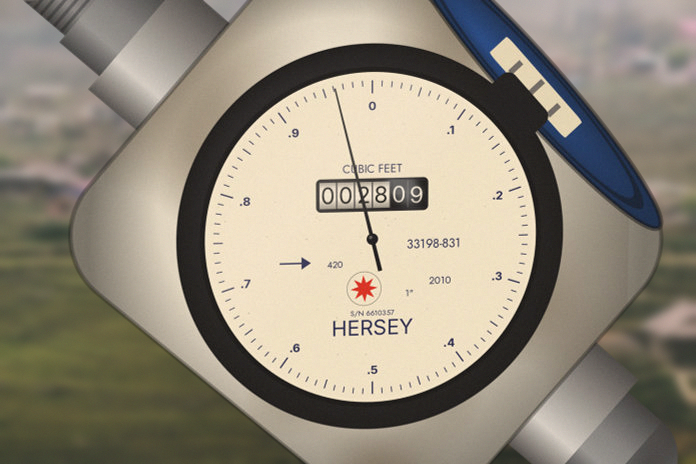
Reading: 2808.96 ft³
